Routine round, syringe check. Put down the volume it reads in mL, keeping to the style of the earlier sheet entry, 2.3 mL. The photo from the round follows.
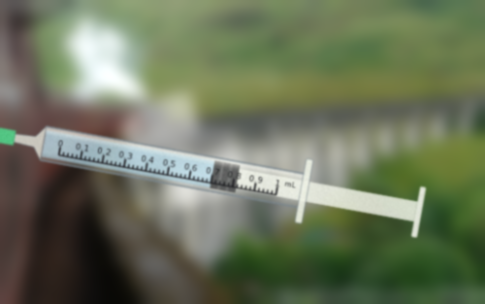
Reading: 0.7 mL
